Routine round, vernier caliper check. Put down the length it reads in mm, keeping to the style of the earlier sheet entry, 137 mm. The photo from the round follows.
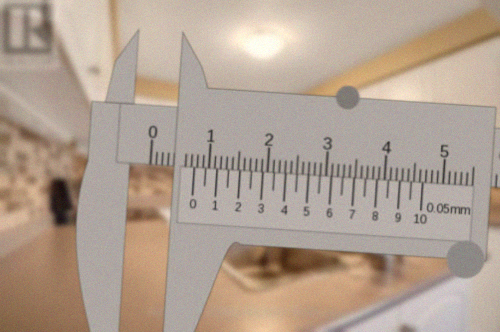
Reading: 7.5 mm
